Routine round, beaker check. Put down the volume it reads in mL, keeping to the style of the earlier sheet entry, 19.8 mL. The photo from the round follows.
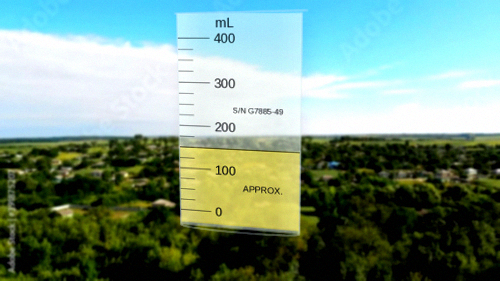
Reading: 150 mL
